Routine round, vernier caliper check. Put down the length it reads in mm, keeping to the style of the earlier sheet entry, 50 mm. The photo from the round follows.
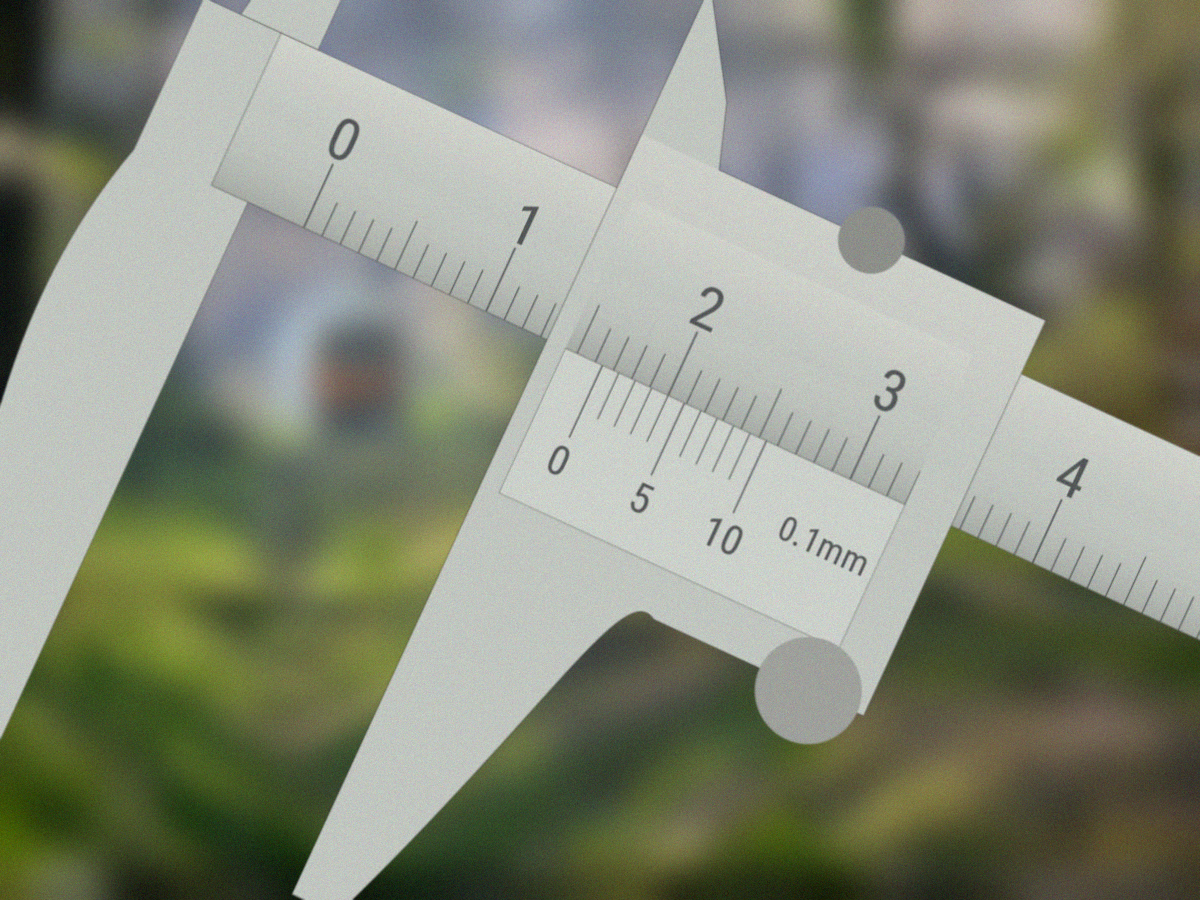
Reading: 16.4 mm
